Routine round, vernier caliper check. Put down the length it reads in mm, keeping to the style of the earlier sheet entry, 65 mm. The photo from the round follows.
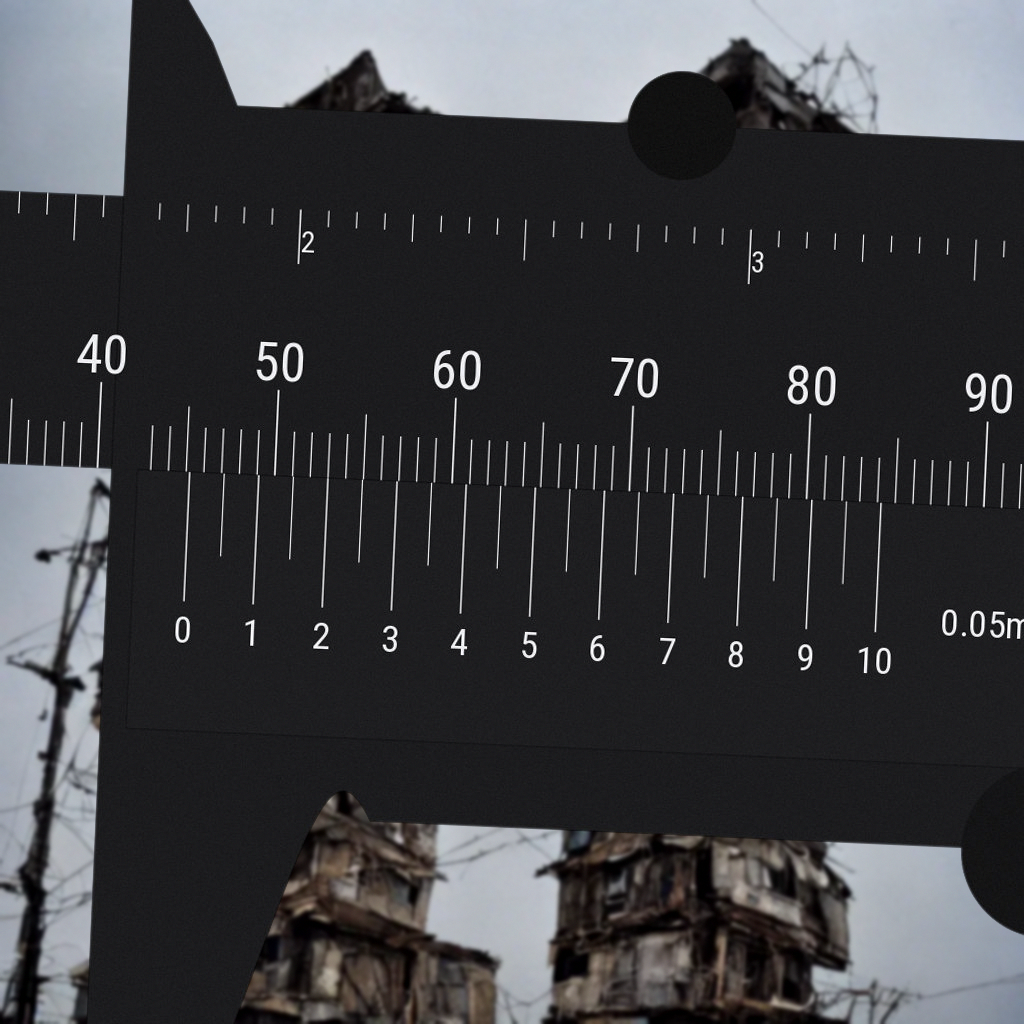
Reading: 45.2 mm
